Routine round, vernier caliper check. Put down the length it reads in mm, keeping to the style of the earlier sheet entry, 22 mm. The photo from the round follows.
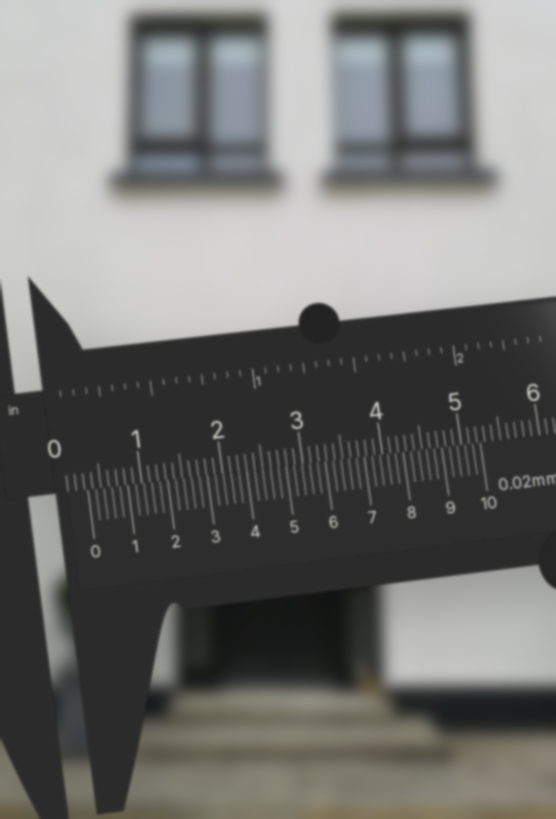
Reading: 3.4 mm
